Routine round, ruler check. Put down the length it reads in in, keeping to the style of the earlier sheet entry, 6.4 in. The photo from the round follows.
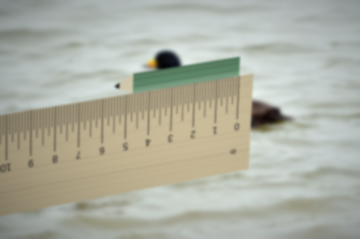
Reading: 5.5 in
